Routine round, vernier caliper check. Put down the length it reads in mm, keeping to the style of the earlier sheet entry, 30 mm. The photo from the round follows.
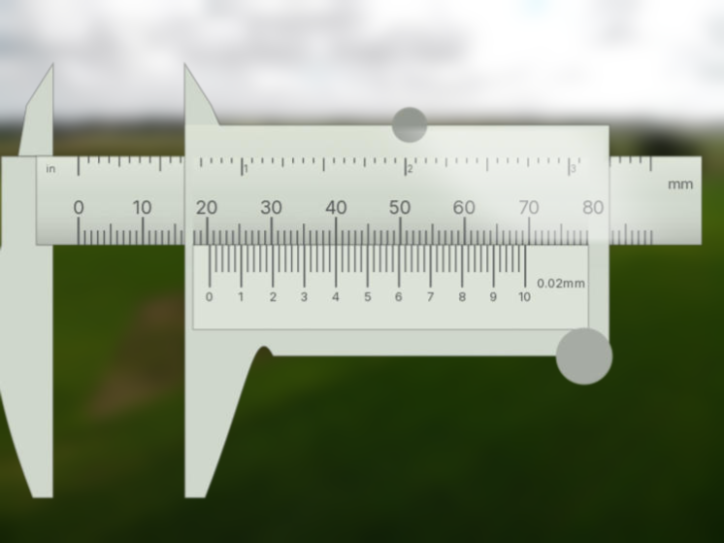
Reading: 20.4 mm
